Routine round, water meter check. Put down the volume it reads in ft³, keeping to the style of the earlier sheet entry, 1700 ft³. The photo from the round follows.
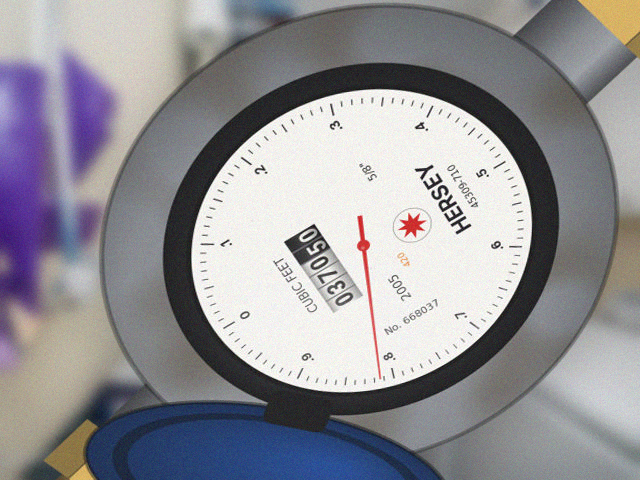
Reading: 37049.81 ft³
